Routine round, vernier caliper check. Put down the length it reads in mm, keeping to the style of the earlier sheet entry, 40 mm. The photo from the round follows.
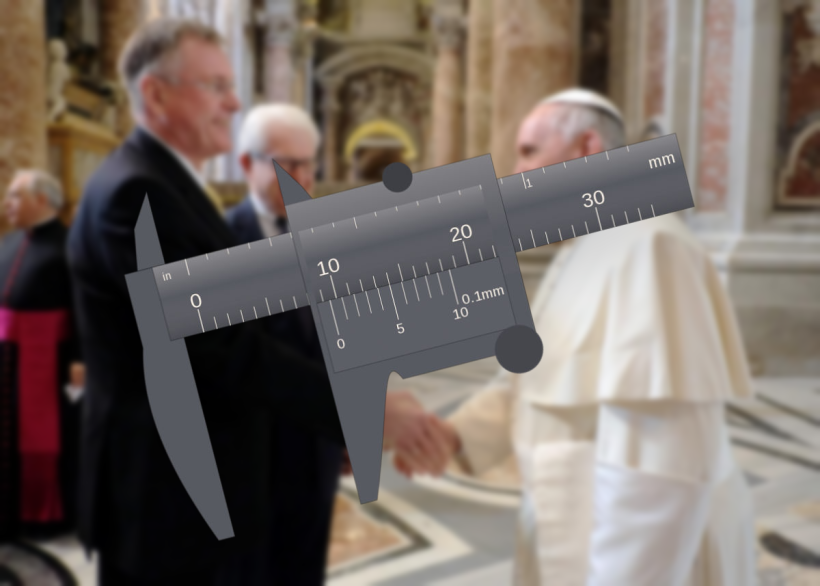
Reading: 9.5 mm
